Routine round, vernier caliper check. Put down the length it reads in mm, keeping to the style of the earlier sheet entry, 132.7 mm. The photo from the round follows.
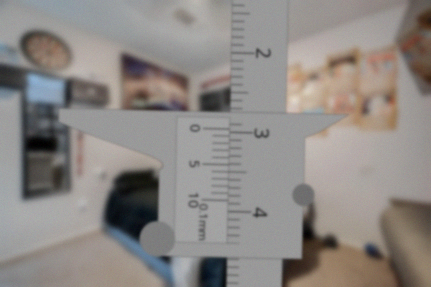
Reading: 29.6 mm
